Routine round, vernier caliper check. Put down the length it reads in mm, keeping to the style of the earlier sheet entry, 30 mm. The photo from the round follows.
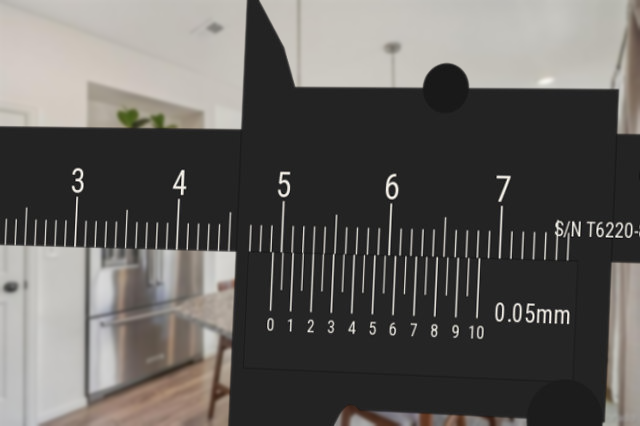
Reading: 49.2 mm
